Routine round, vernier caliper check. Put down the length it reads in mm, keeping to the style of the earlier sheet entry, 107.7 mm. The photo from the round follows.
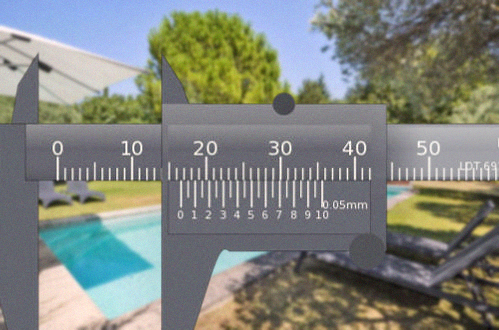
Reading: 16.6 mm
